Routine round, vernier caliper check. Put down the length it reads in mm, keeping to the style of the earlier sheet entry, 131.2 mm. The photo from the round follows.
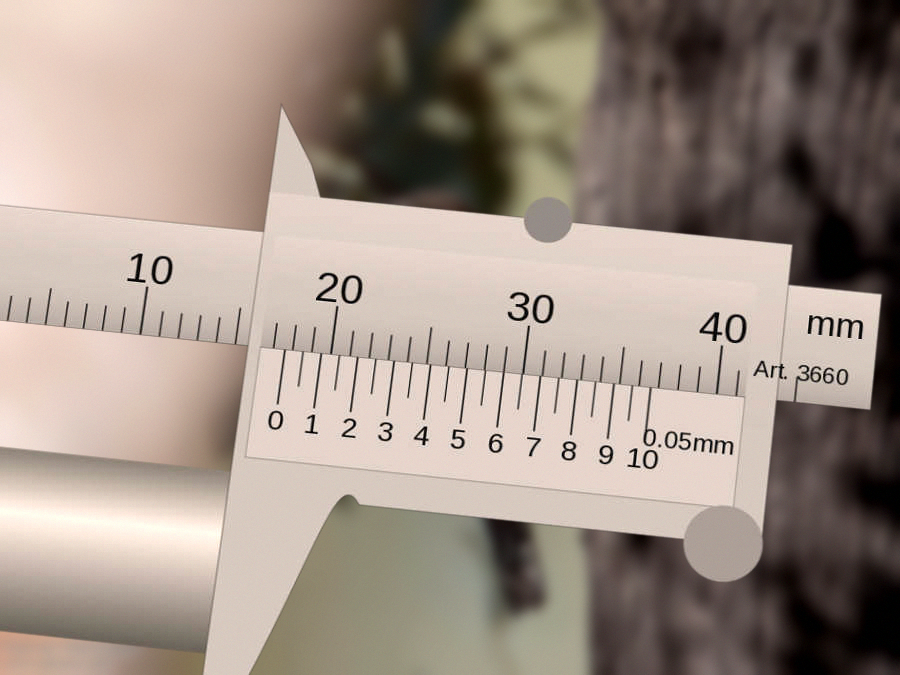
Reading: 17.6 mm
